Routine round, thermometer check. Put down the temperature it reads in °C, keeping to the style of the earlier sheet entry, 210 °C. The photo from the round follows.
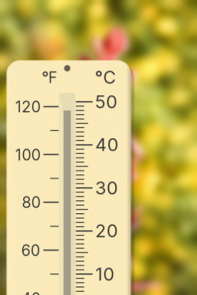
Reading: 48 °C
